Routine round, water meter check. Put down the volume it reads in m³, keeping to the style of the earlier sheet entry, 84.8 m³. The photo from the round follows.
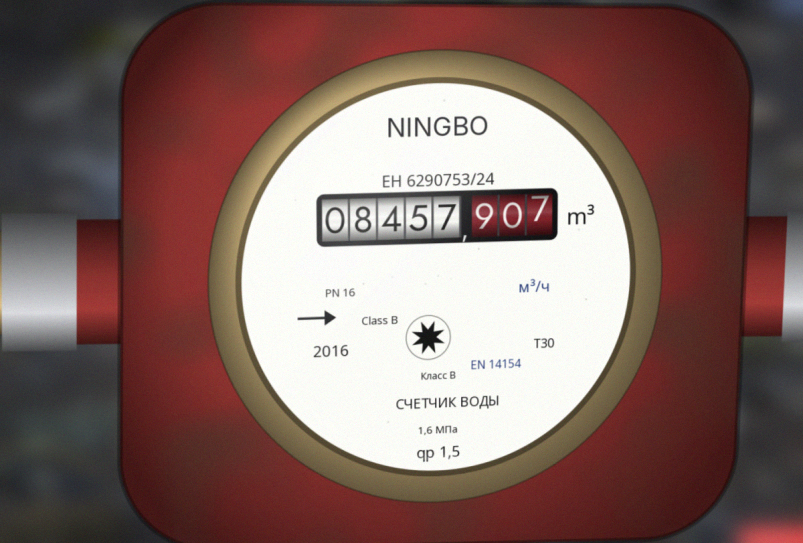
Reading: 8457.907 m³
